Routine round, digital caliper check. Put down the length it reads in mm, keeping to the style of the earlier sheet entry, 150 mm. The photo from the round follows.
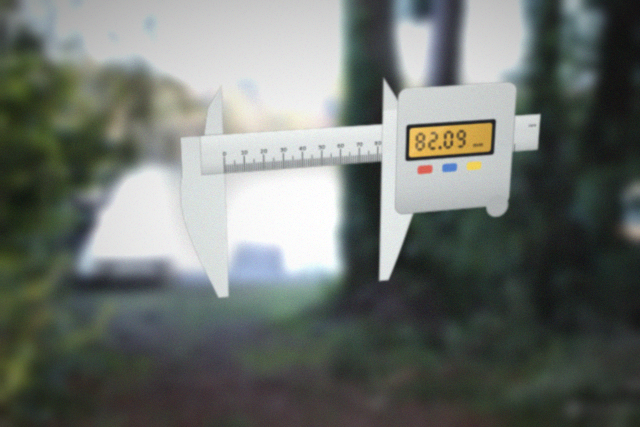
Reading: 82.09 mm
